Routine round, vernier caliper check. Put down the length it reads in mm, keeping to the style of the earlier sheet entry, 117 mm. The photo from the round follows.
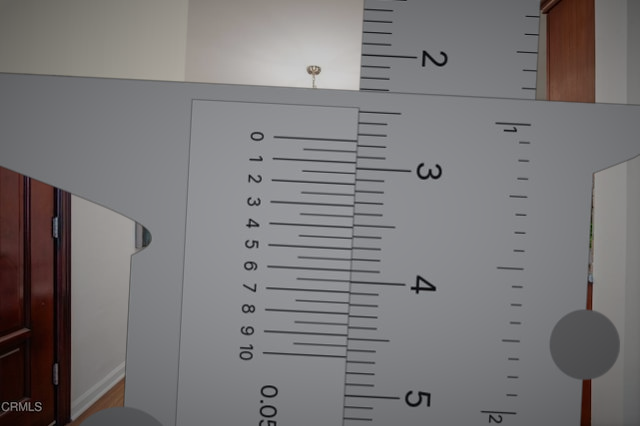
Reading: 27.6 mm
